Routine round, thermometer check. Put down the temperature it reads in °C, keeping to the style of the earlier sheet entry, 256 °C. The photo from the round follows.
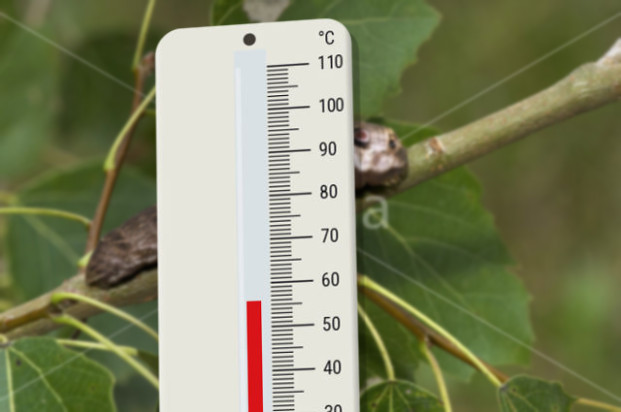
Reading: 56 °C
